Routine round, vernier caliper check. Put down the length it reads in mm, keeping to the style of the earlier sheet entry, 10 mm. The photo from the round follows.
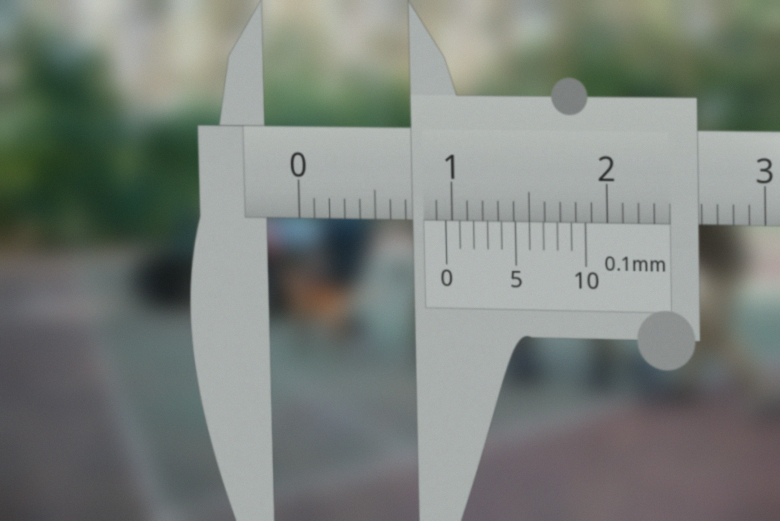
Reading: 9.6 mm
